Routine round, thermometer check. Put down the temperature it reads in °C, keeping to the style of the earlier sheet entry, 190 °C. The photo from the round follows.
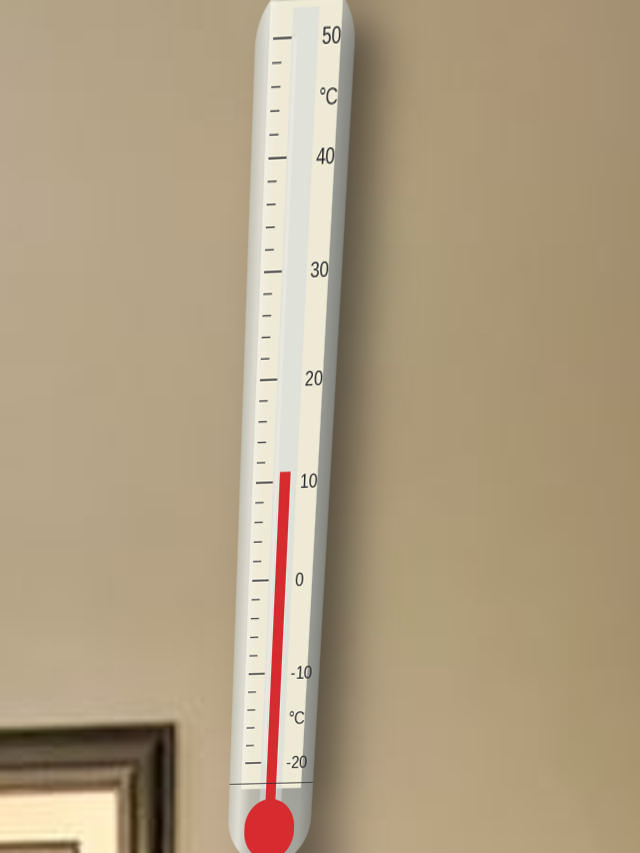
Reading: 11 °C
